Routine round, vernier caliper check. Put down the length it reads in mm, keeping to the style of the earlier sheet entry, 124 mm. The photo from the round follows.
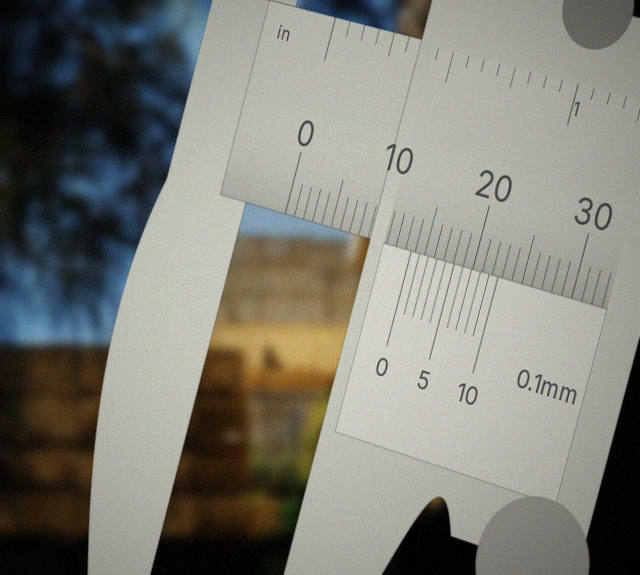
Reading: 13.6 mm
